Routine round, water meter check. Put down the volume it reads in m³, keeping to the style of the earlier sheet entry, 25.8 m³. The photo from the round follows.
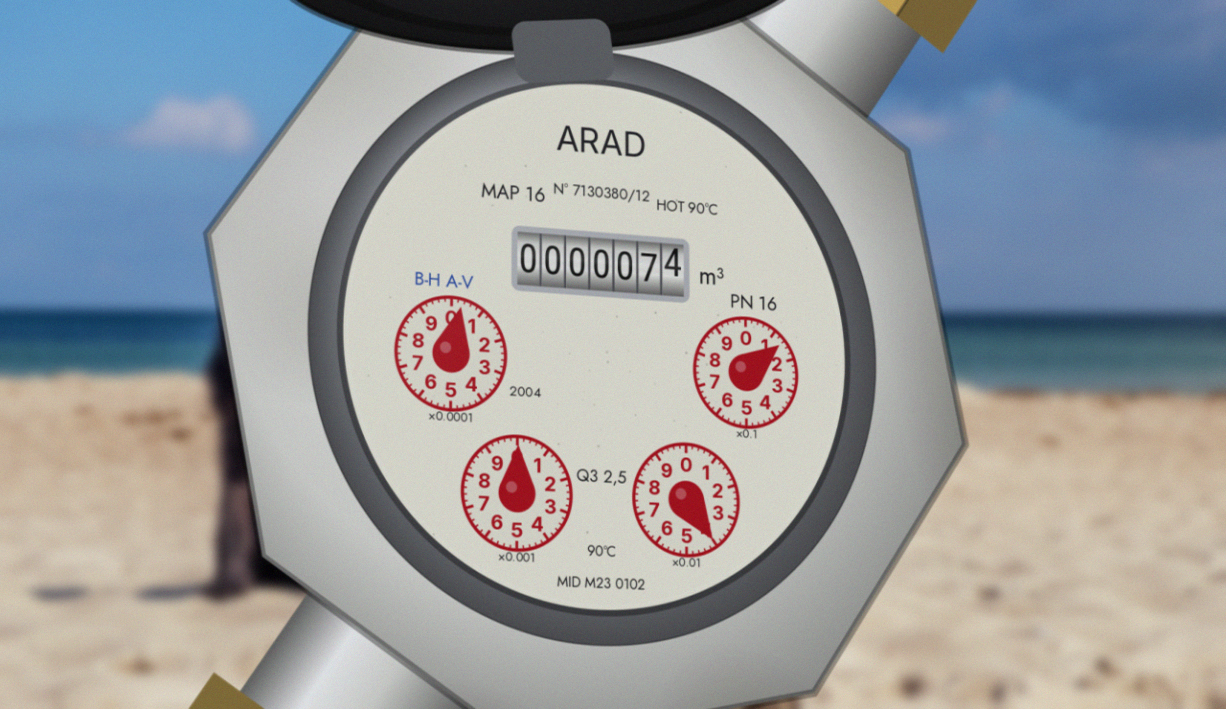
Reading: 74.1400 m³
